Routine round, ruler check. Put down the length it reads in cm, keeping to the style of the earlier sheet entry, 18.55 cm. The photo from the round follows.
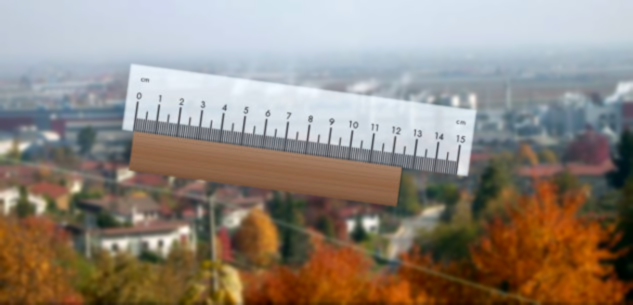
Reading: 12.5 cm
